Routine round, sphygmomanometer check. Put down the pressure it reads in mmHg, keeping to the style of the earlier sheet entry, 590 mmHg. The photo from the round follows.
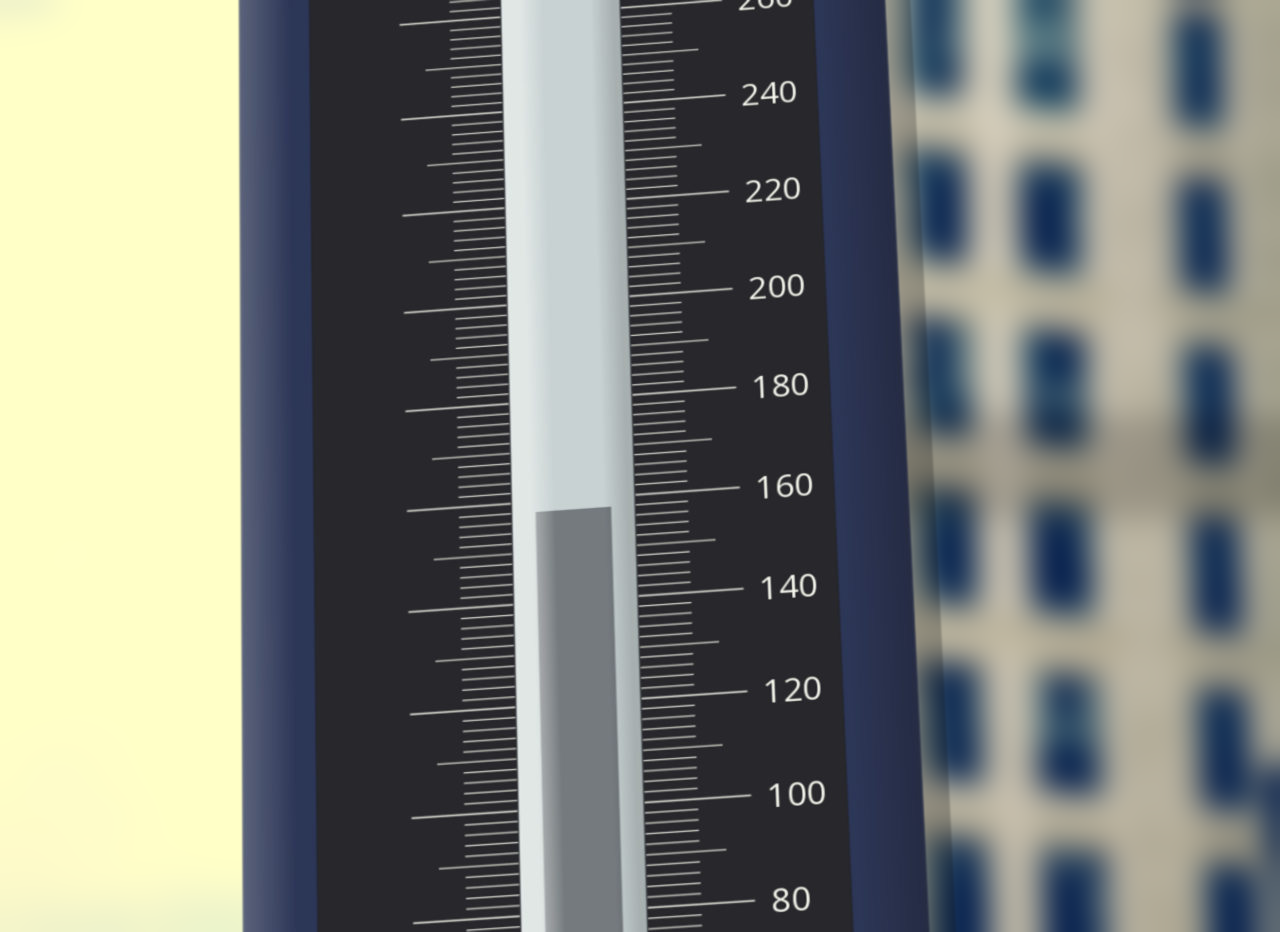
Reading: 158 mmHg
